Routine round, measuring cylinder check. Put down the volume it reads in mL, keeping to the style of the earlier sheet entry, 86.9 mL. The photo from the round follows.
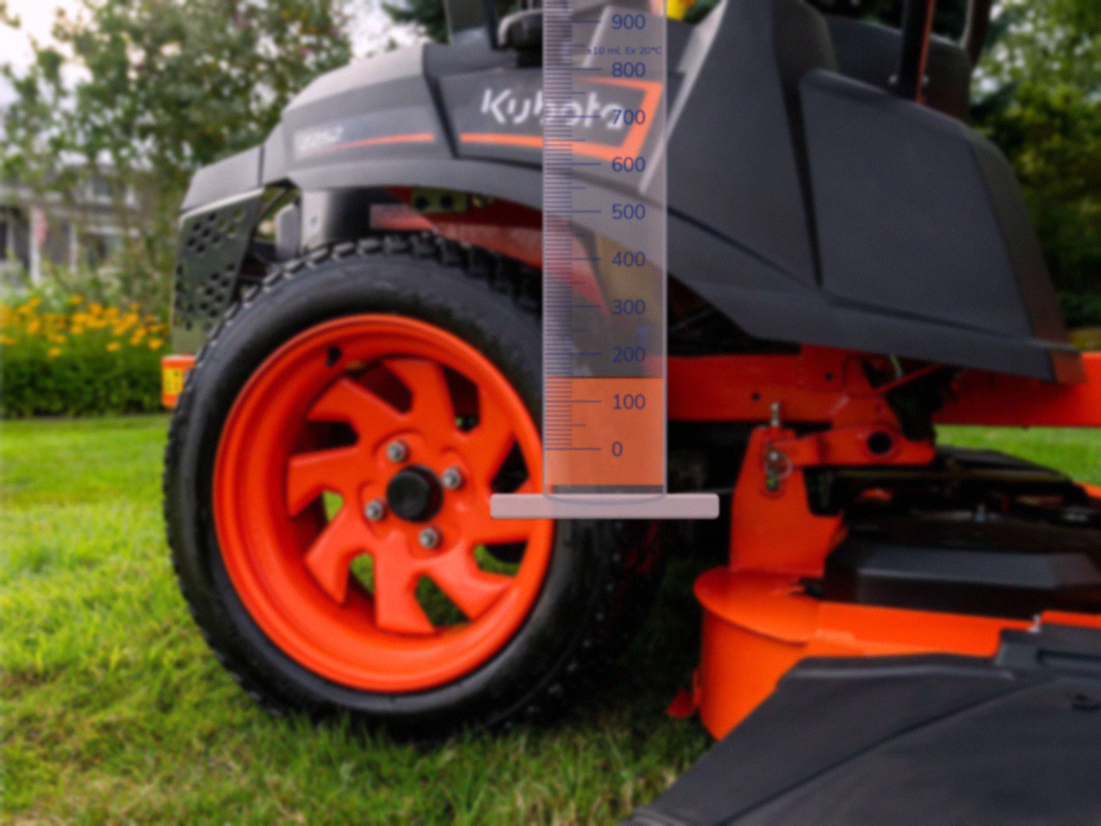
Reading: 150 mL
